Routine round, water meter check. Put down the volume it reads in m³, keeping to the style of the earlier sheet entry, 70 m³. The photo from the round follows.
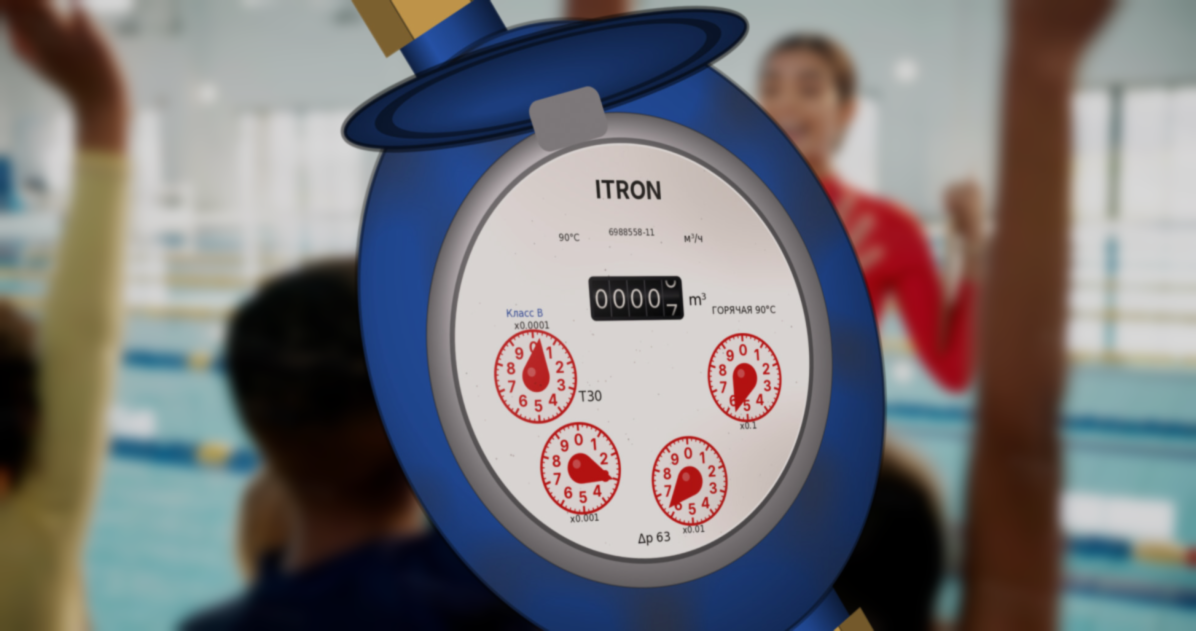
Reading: 6.5630 m³
